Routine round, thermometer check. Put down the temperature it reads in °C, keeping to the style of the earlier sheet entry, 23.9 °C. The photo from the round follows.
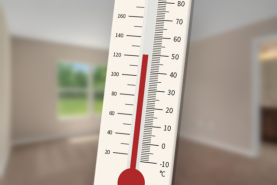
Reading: 50 °C
